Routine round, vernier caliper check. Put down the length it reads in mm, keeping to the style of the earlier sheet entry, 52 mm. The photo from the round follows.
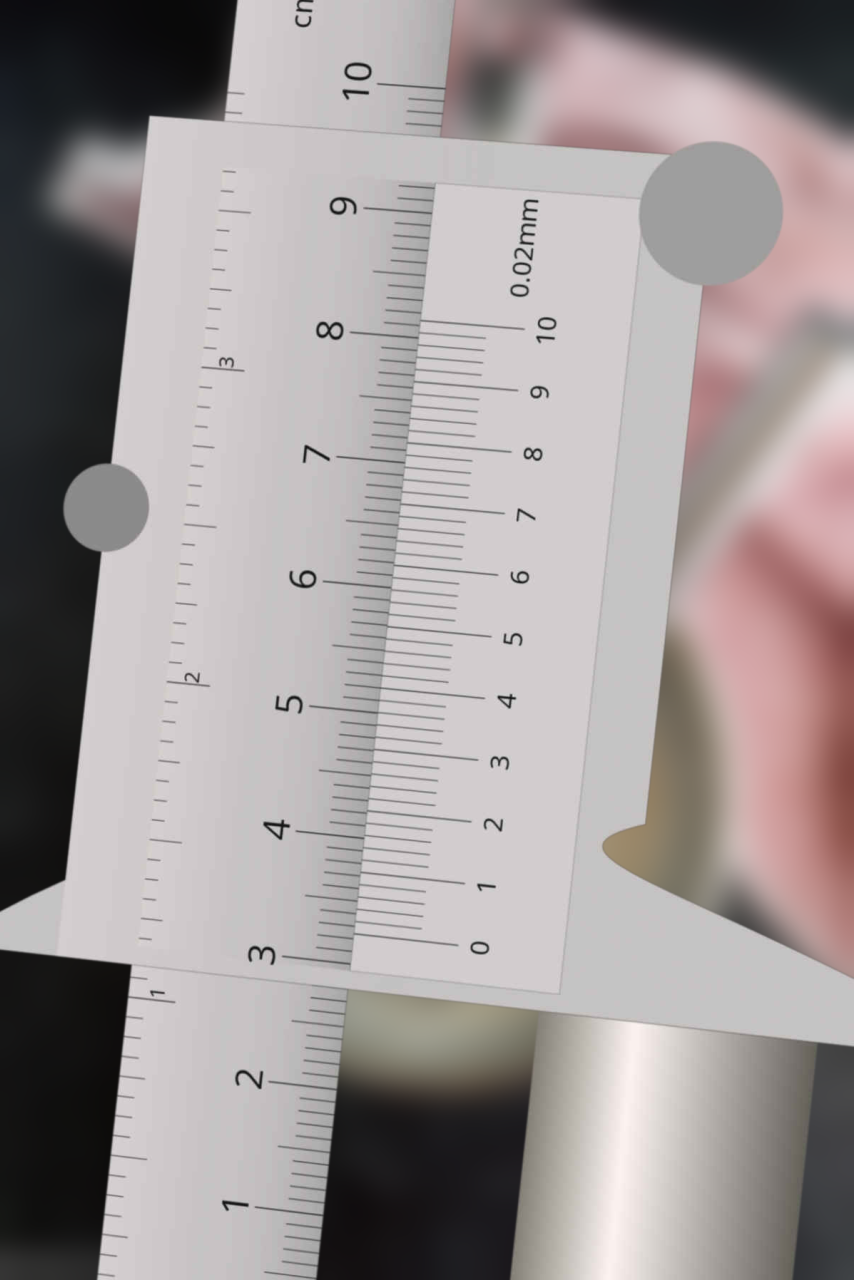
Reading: 32.4 mm
